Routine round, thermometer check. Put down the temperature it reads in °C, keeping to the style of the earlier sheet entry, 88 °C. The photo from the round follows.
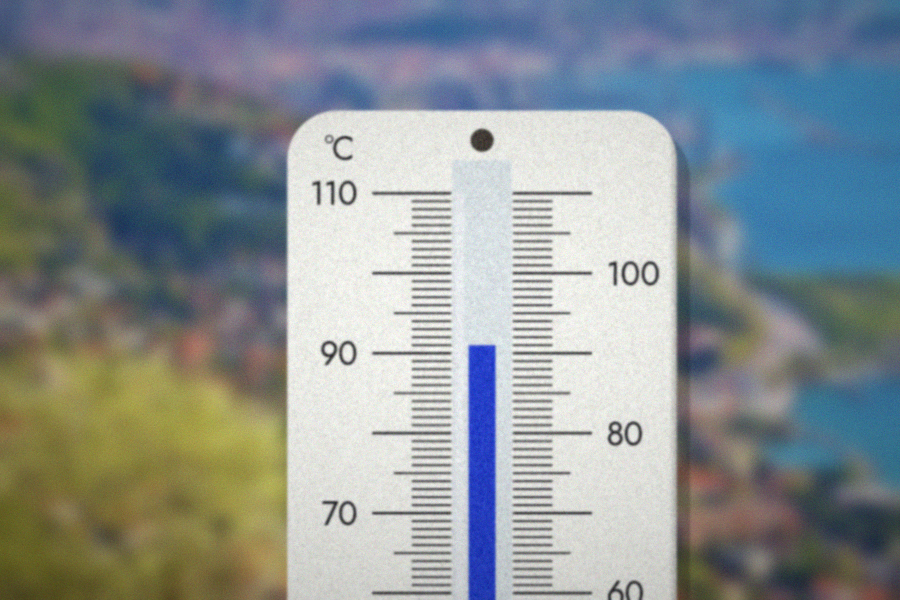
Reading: 91 °C
